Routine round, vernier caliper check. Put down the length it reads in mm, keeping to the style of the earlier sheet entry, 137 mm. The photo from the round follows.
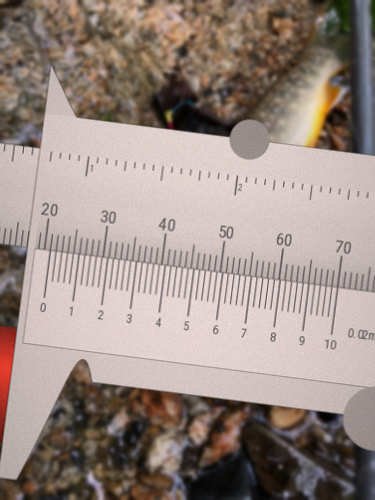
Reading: 21.0 mm
